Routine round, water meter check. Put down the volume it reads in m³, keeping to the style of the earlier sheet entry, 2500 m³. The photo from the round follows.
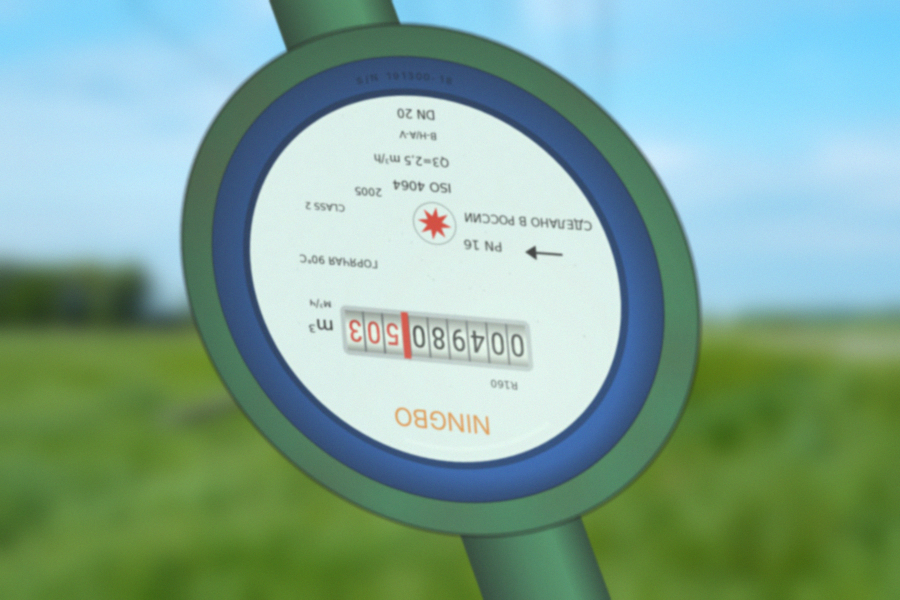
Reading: 4980.503 m³
